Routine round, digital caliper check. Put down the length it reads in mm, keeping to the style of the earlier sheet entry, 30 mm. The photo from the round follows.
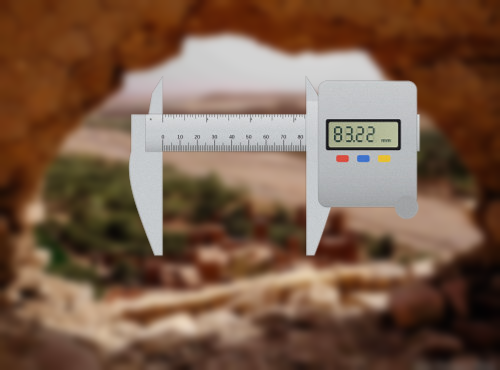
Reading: 83.22 mm
